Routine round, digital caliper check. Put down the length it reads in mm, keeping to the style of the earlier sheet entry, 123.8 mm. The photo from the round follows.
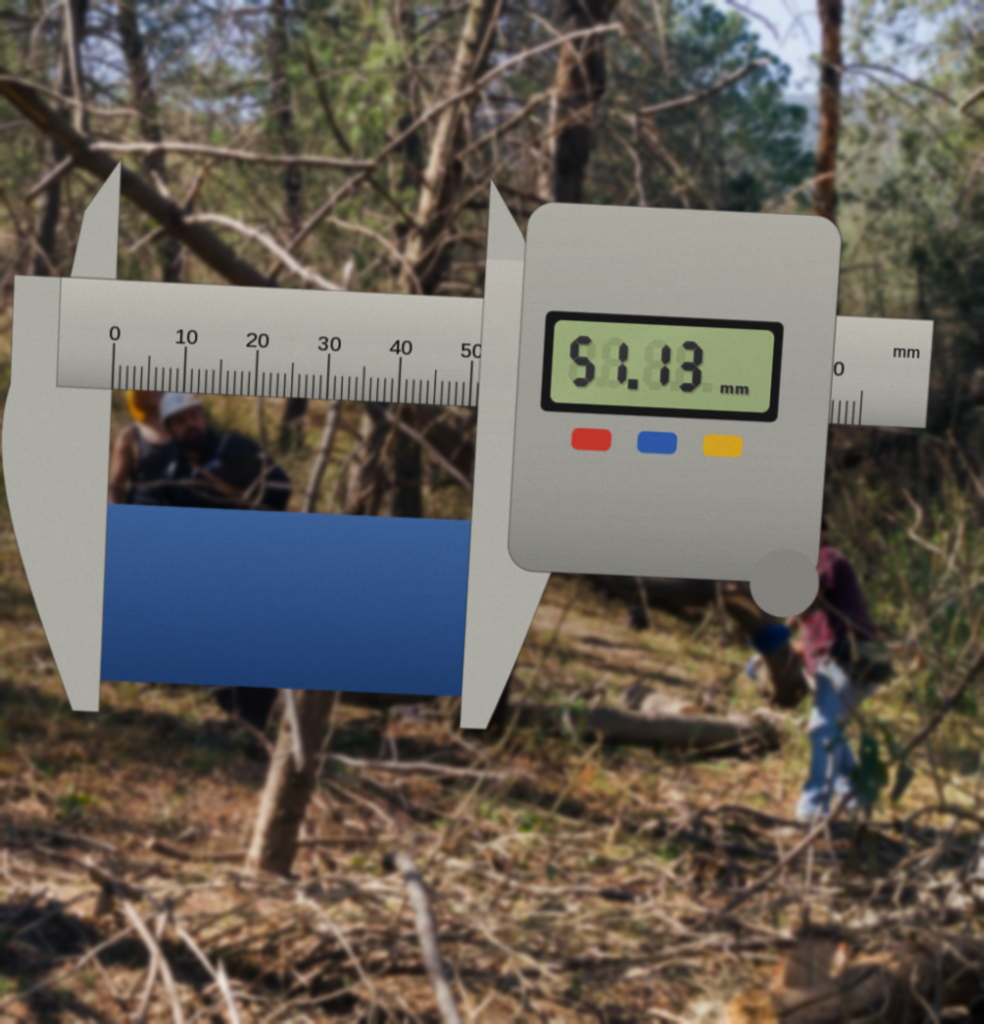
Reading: 51.13 mm
